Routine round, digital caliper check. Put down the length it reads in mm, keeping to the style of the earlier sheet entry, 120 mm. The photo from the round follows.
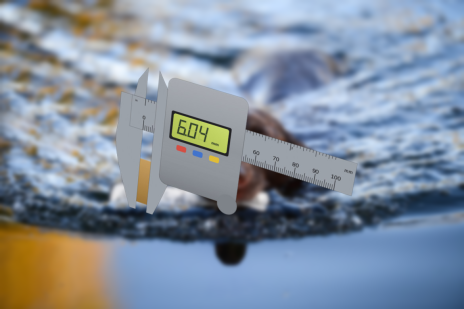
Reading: 6.04 mm
